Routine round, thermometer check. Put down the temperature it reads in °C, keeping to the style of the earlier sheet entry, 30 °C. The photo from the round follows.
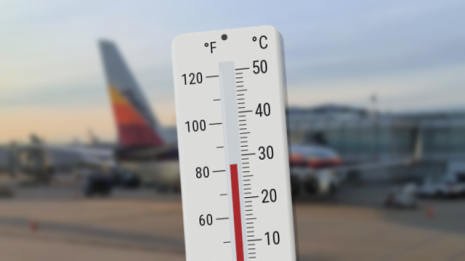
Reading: 28 °C
